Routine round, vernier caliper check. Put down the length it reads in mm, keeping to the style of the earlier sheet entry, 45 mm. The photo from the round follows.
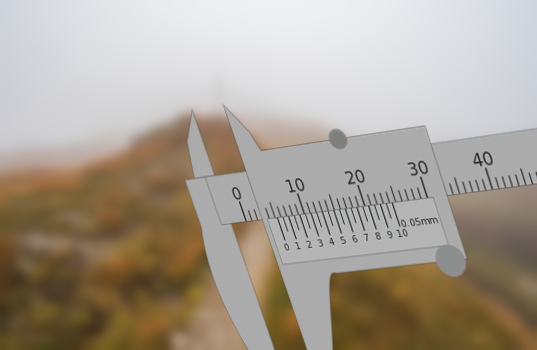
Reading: 5.4 mm
